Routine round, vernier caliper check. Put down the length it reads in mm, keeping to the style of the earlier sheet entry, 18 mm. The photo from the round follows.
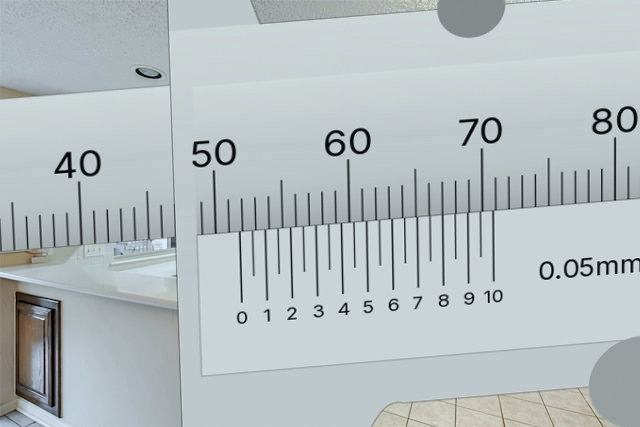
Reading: 51.8 mm
